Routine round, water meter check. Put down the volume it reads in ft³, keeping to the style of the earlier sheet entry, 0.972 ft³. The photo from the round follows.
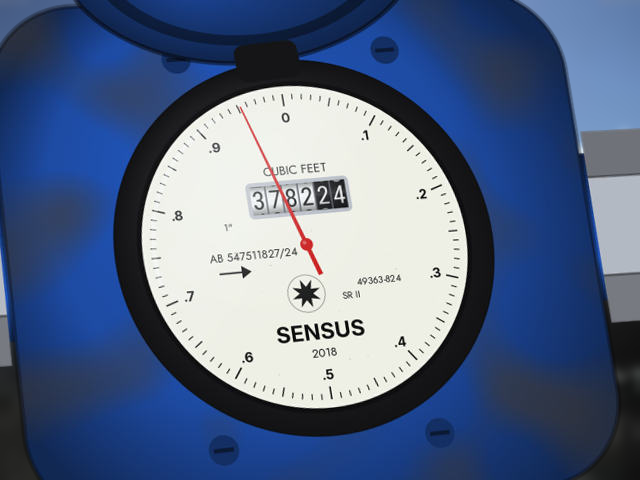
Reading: 378223.95 ft³
